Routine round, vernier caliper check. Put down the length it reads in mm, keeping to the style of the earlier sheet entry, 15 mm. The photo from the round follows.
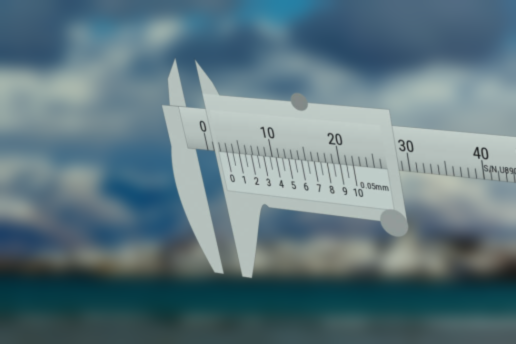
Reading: 3.0 mm
